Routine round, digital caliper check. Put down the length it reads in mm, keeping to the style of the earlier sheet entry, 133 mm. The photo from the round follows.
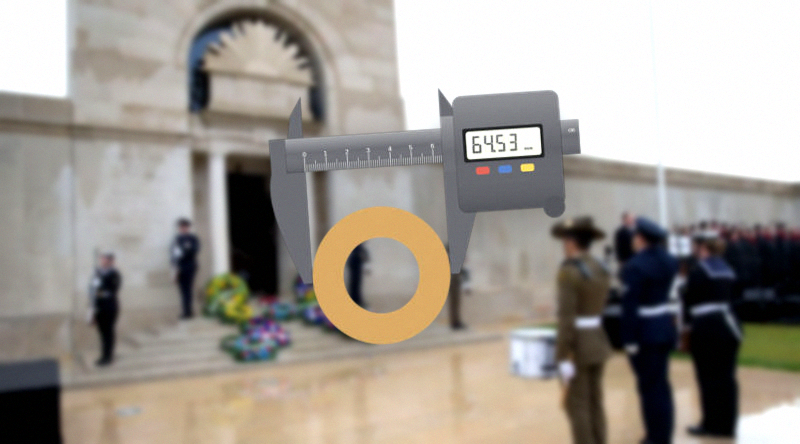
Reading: 64.53 mm
